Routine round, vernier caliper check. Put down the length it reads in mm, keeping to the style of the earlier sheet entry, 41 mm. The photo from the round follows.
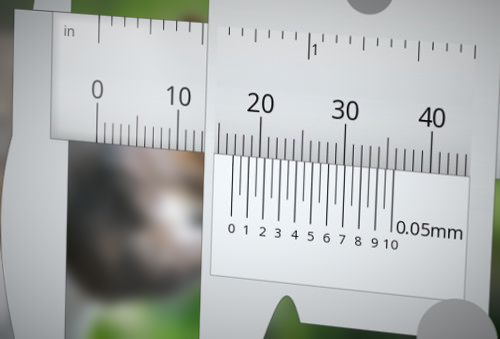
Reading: 16.8 mm
